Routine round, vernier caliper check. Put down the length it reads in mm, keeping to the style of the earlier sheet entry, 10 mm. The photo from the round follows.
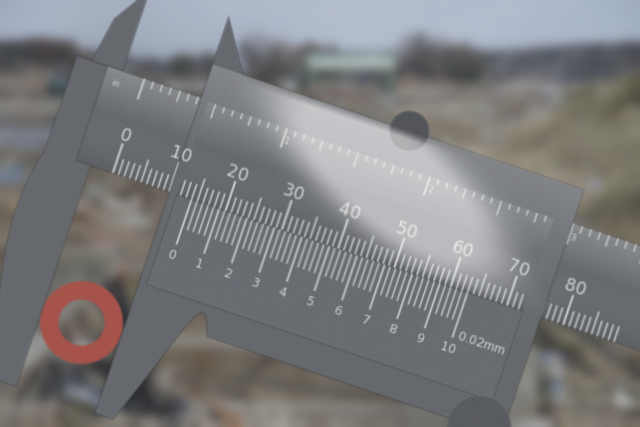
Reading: 14.0 mm
